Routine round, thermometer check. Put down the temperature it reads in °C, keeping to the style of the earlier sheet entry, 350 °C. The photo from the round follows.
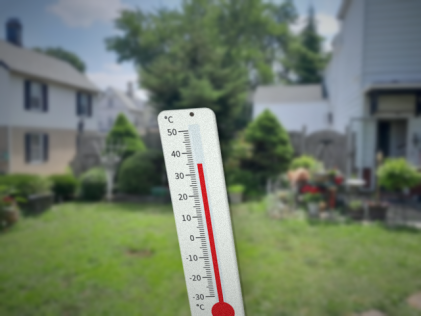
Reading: 35 °C
